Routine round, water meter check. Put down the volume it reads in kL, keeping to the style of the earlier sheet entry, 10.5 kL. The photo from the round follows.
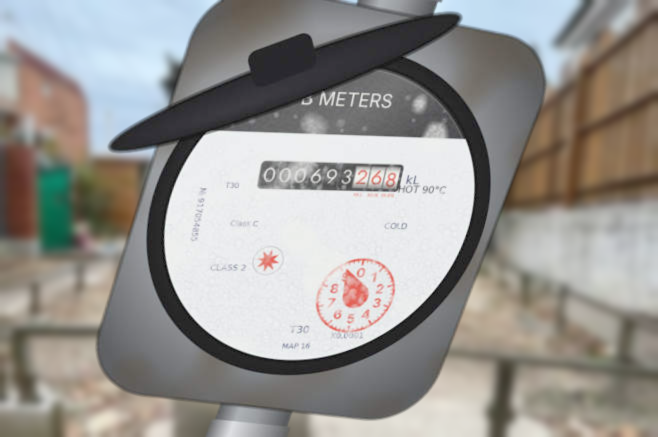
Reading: 693.2679 kL
